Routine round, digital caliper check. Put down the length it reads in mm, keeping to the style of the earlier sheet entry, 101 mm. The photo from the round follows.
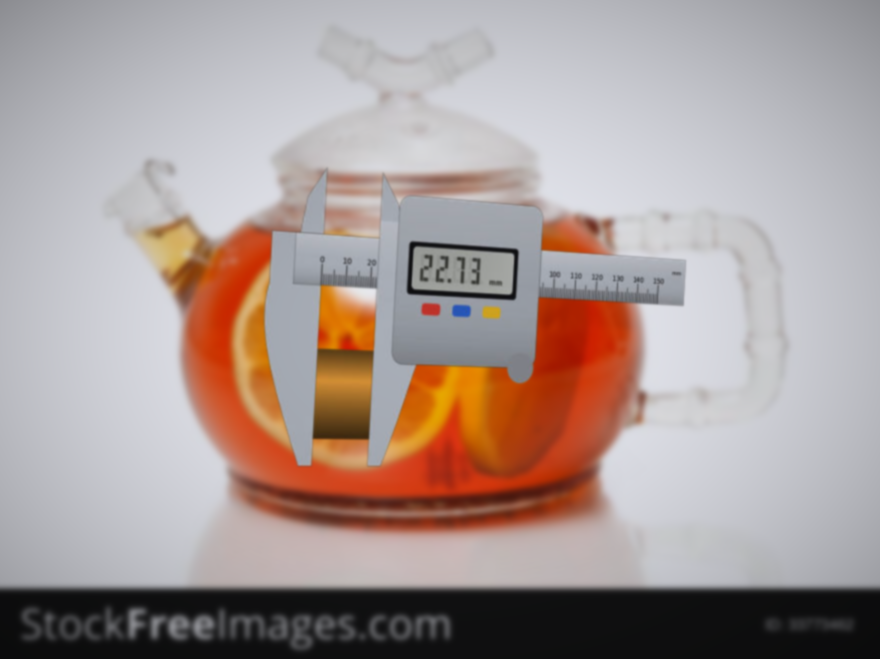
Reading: 22.73 mm
